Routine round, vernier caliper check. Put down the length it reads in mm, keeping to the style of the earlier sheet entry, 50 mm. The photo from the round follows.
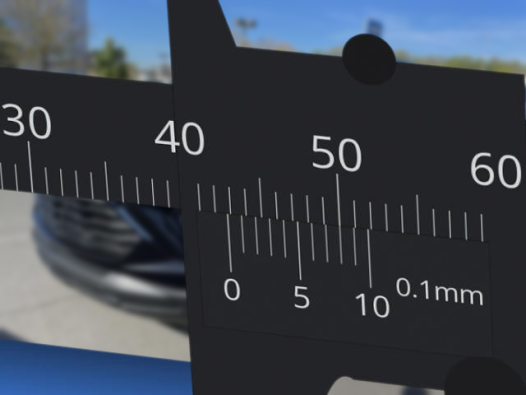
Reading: 42.8 mm
